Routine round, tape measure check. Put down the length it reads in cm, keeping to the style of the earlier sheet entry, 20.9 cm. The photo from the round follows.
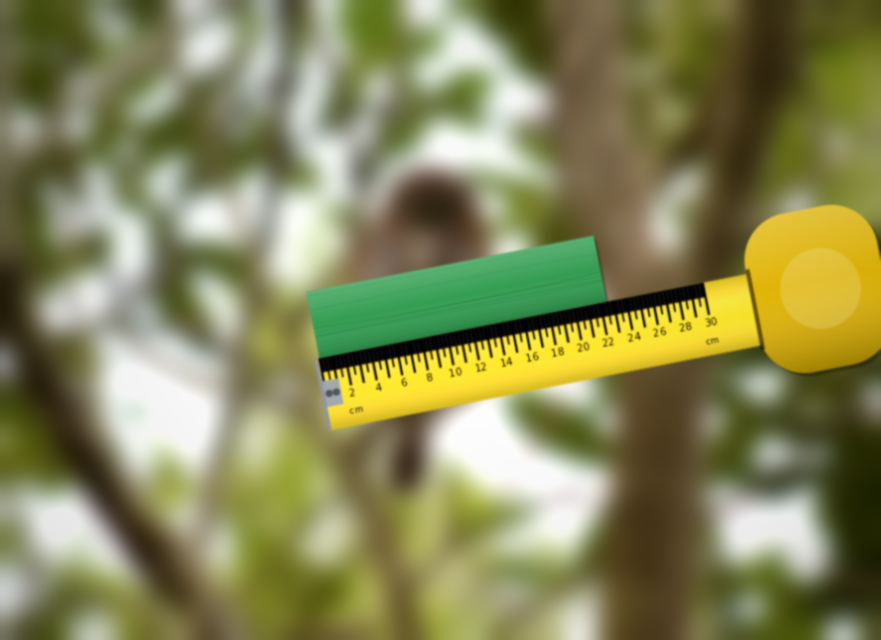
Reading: 22.5 cm
